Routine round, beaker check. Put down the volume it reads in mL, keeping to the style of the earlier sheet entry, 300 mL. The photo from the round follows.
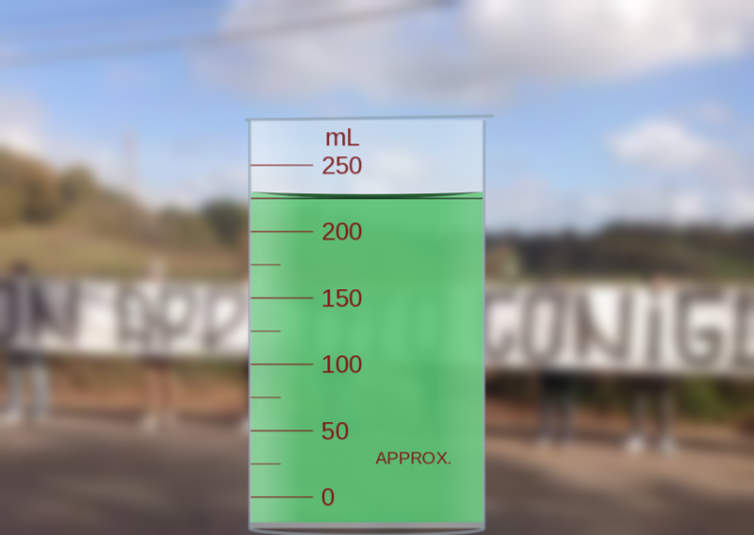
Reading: 225 mL
